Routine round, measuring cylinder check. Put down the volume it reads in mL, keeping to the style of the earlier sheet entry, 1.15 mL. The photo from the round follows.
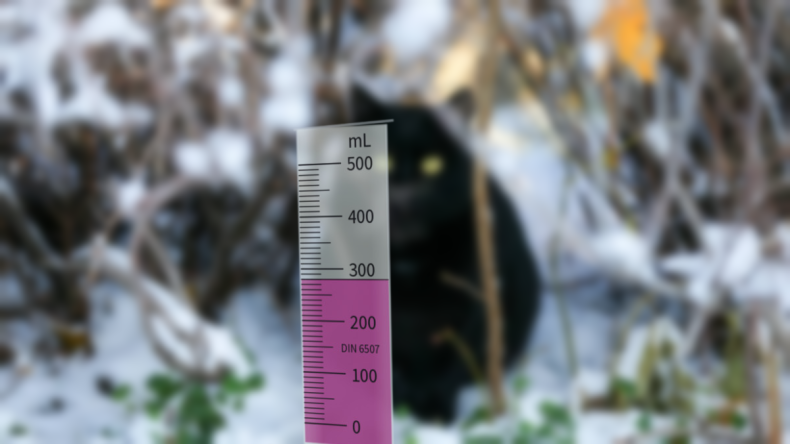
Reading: 280 mL
